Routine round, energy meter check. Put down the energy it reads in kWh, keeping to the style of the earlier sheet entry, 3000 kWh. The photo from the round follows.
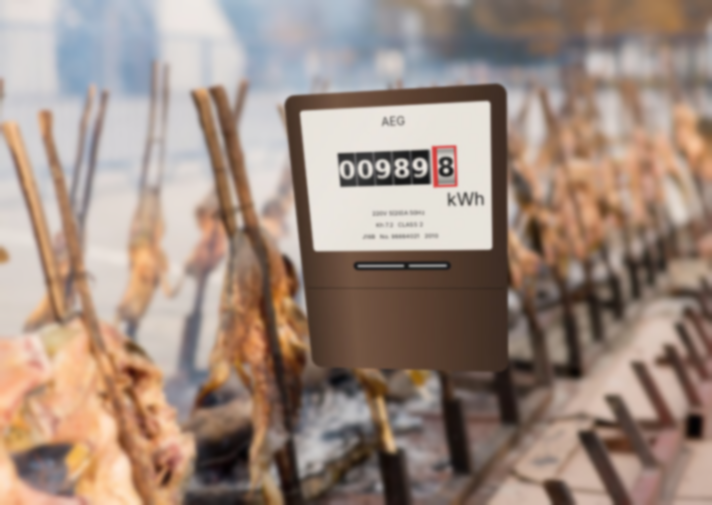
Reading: 989.8 kWh
